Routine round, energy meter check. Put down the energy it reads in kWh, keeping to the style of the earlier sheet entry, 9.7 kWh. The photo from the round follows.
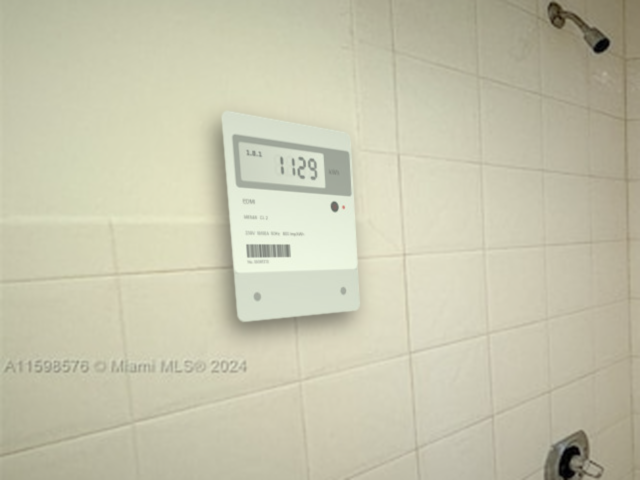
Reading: 1129 kWh
